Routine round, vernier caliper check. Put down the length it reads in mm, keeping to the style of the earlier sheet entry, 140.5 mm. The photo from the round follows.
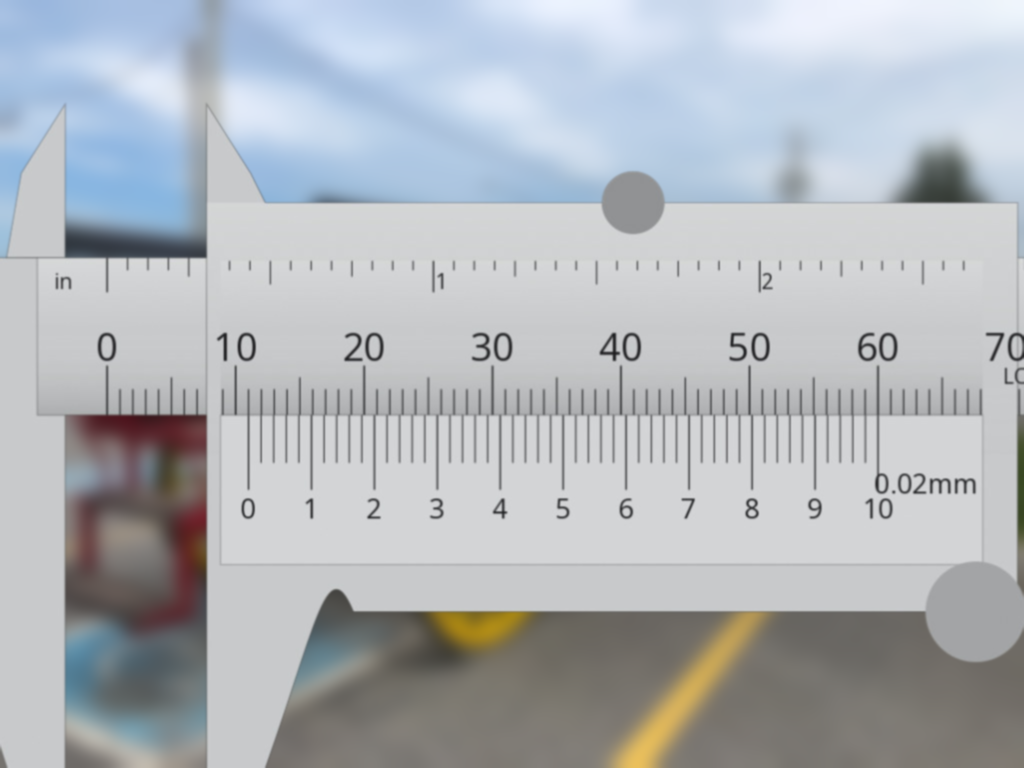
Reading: 11.0 mm
